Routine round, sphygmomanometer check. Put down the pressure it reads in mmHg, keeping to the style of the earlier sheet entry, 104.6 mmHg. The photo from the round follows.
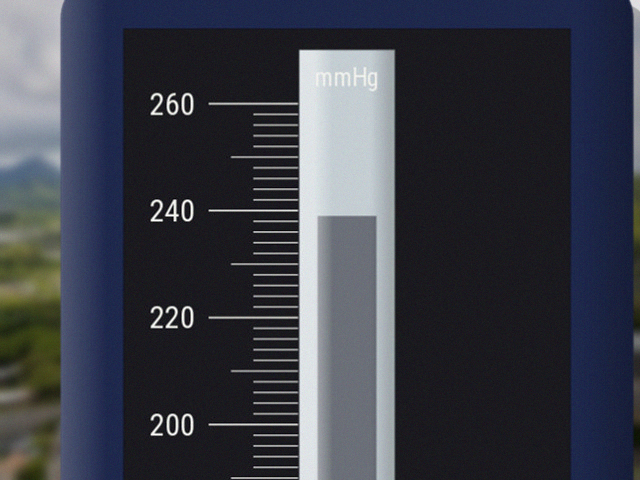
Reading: 239 mmHg
